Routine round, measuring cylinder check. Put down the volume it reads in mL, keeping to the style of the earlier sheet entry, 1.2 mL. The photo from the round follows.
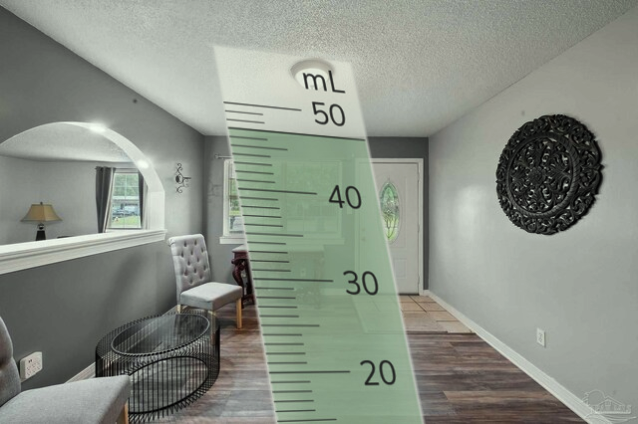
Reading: 47 mL
